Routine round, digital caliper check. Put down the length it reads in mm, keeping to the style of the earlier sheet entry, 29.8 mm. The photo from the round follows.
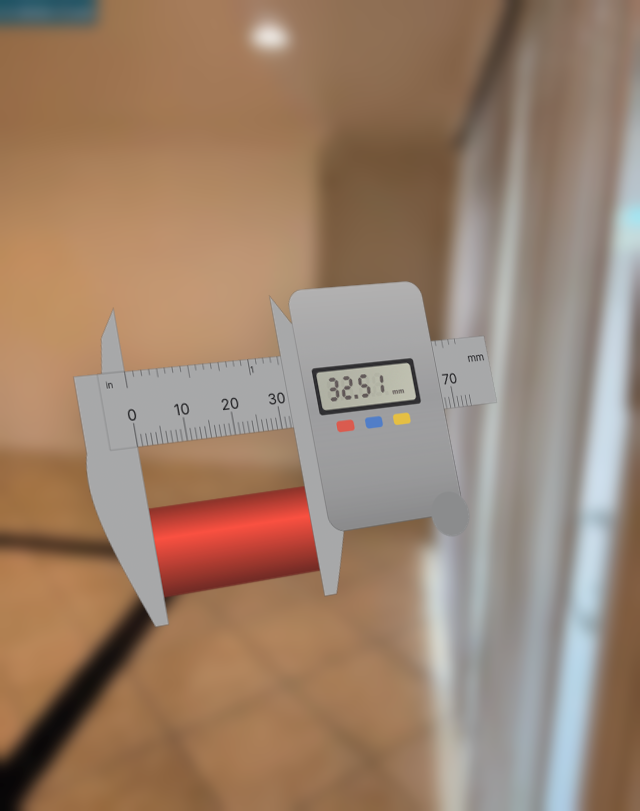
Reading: 32.51 mm
